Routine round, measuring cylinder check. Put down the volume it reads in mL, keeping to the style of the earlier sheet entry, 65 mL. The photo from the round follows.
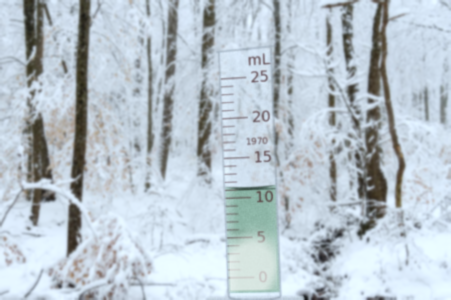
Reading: 11 mL
